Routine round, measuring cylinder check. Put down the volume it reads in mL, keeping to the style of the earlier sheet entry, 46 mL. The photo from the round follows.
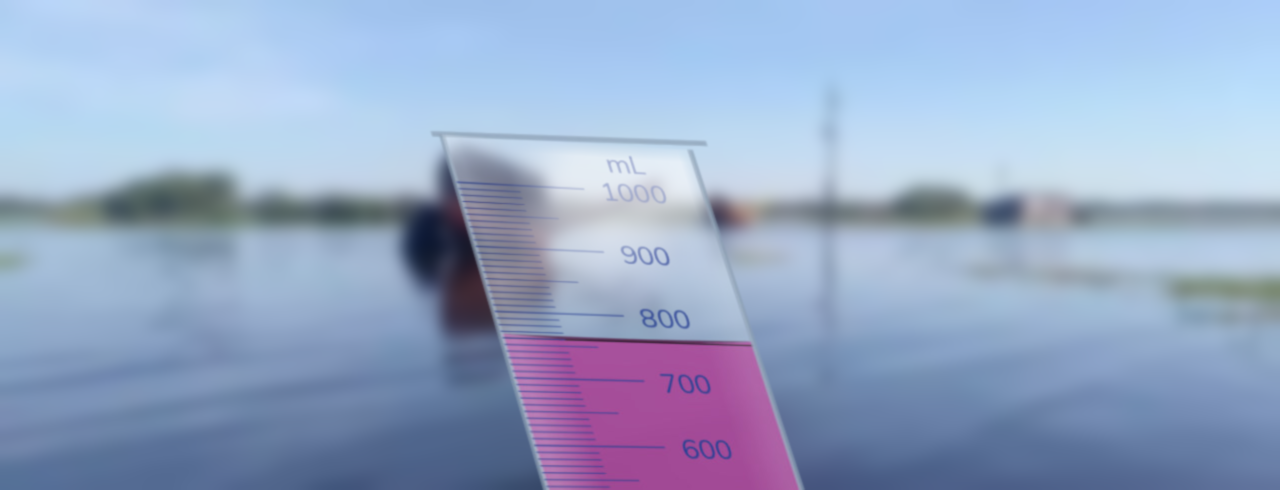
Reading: 760 mL
